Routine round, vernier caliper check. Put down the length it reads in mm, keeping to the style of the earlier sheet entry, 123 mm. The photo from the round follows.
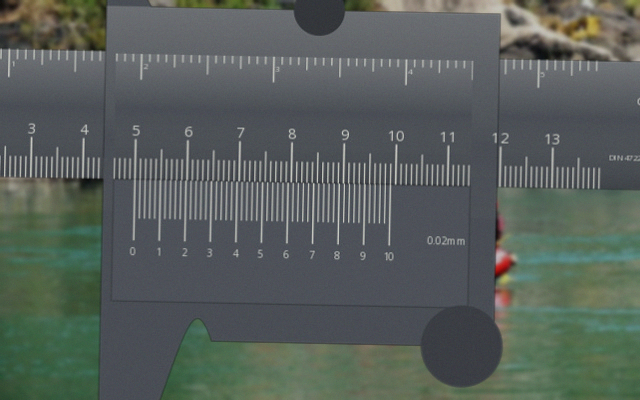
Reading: 50.0 mm
